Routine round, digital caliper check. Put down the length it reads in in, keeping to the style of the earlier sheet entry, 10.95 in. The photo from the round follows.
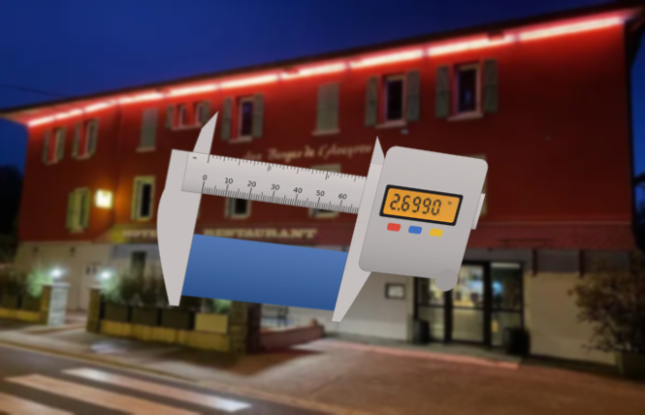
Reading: 2.6990 in
